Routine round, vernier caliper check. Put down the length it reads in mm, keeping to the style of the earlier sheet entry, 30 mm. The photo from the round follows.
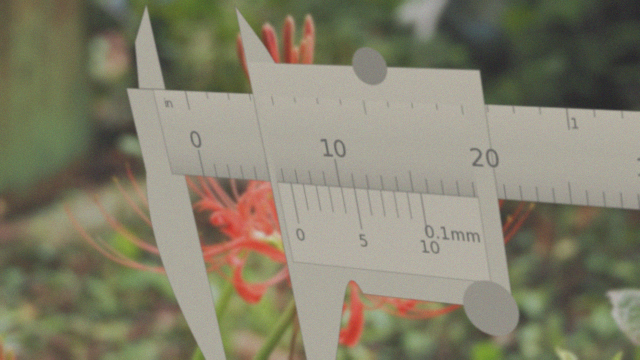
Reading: 6.5 mm
